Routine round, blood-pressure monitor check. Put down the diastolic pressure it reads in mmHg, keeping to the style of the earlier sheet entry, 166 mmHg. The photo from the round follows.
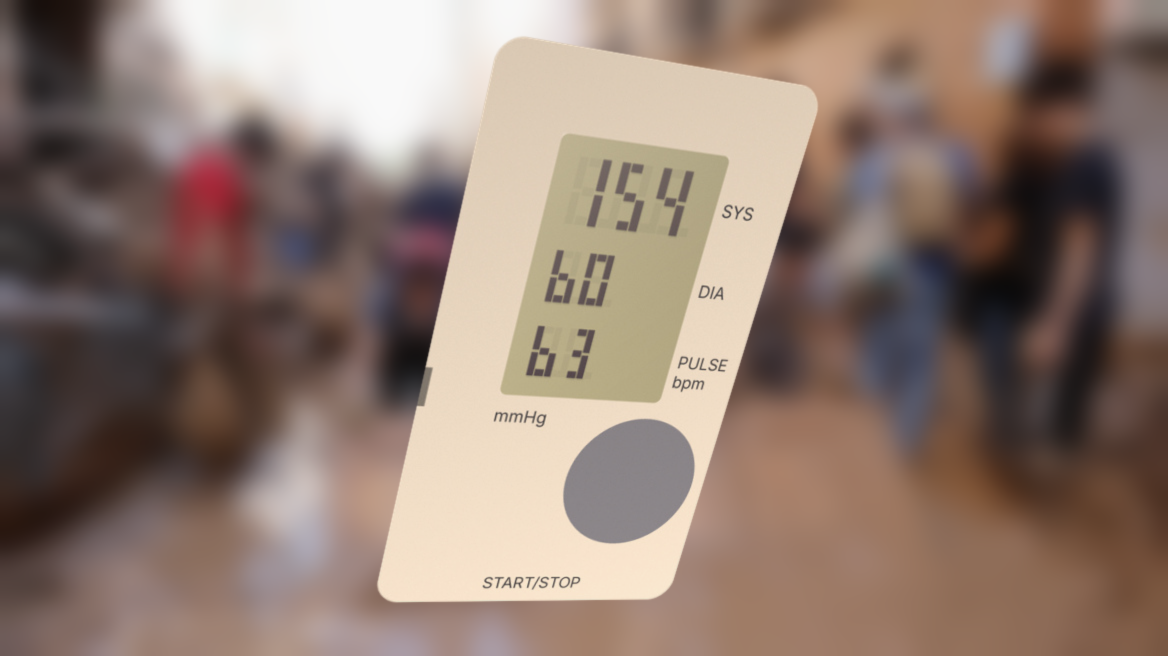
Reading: 60 mmHg
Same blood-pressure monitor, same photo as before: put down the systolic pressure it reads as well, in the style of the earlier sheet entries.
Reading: 154 mmHg
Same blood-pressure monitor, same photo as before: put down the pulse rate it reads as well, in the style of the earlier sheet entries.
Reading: 63 bpm
